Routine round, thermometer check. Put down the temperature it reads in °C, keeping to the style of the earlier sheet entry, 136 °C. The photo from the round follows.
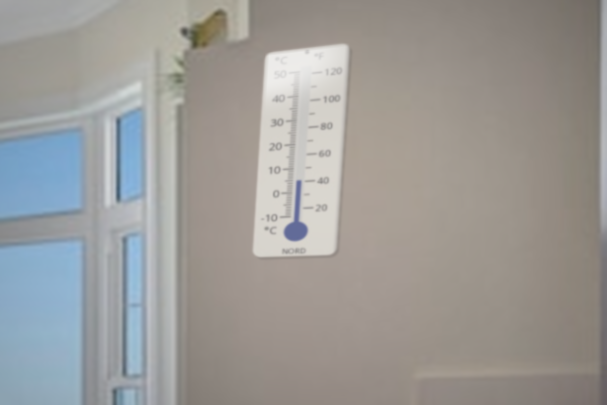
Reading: 5 °C
